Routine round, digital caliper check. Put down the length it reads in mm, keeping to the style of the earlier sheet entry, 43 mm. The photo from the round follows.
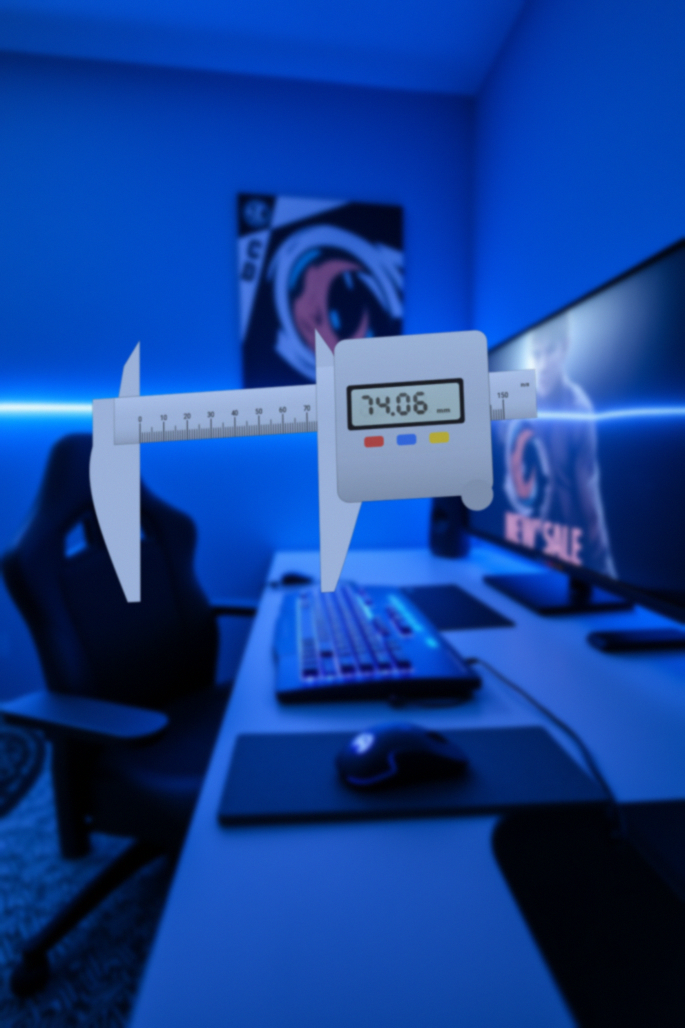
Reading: 74.06 mm
